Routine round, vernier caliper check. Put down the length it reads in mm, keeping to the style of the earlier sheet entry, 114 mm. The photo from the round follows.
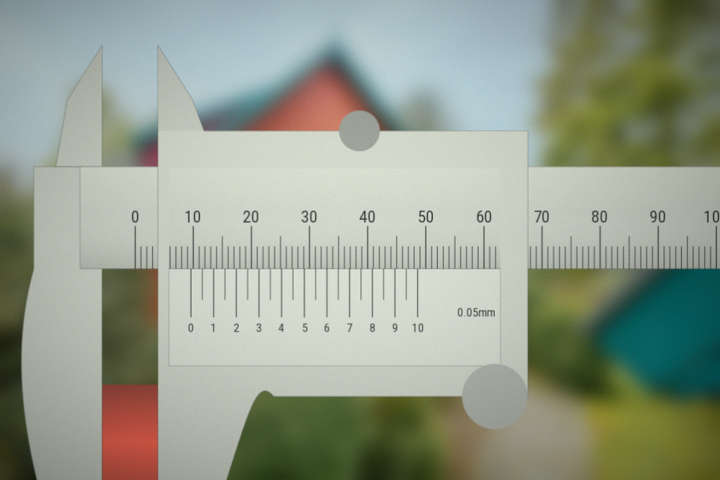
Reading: 9.6 mm
